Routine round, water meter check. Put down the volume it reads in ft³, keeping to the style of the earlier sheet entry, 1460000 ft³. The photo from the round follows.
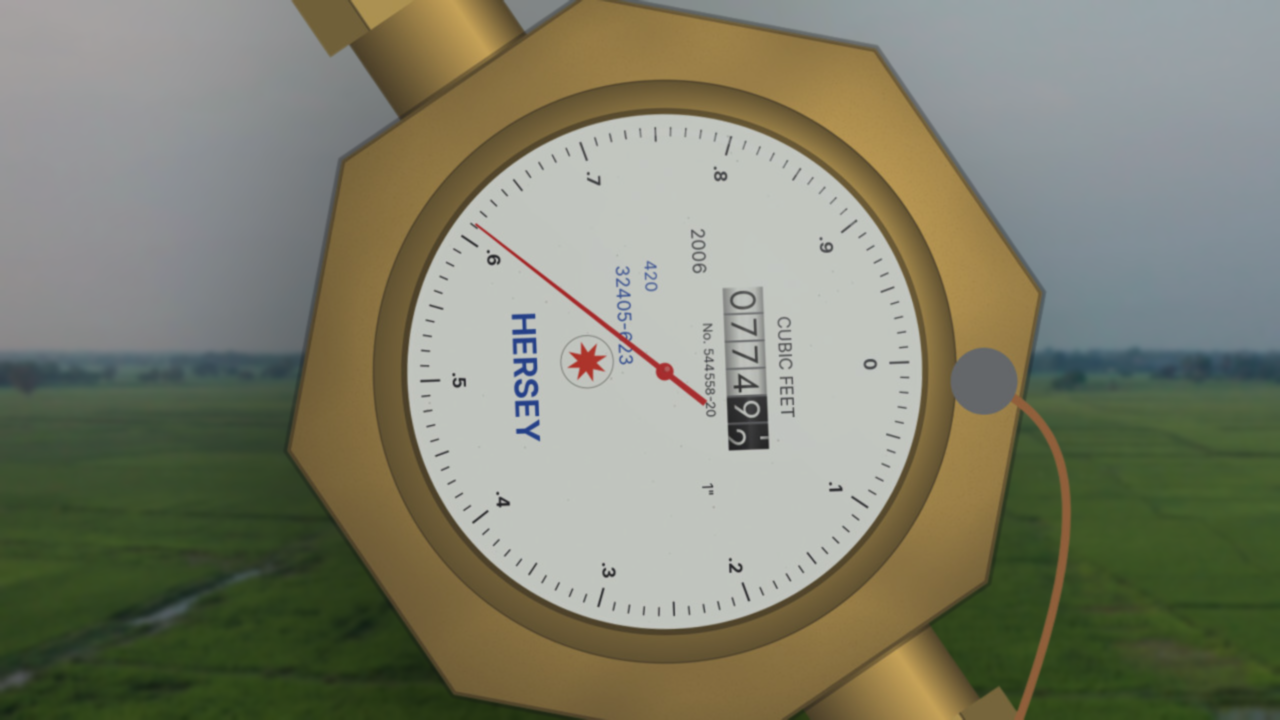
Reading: 77491.61 ft³
